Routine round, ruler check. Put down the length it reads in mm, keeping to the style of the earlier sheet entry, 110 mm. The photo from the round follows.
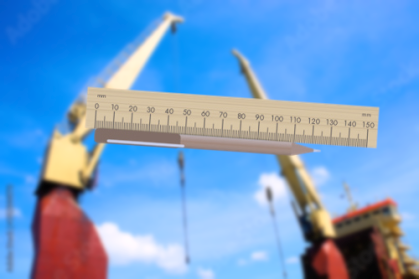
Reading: 125 mm
